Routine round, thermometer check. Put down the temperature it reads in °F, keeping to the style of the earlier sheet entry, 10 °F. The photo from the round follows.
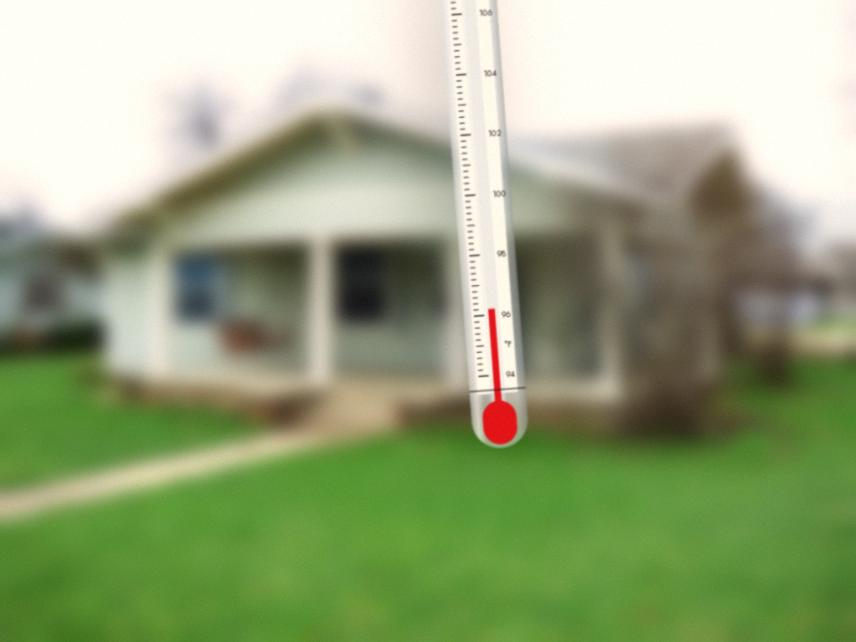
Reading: 96.2 °F
